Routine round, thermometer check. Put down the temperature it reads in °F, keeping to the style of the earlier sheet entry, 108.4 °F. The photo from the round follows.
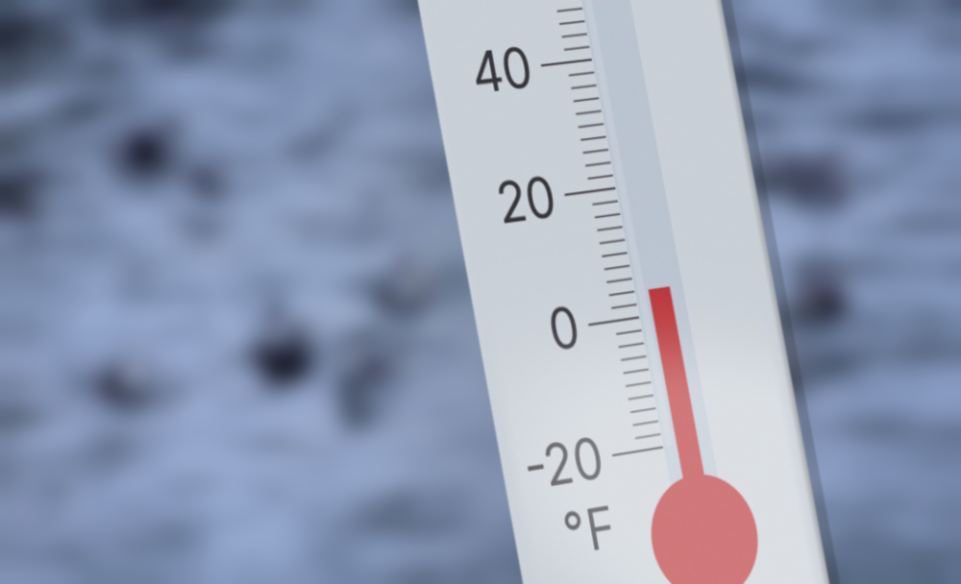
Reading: 4 °F
